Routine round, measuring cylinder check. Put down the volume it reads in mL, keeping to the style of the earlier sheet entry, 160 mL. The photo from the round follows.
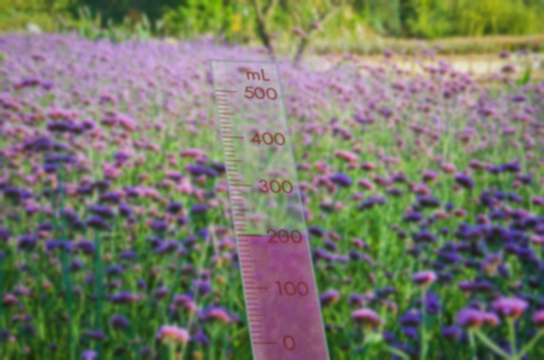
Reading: 200 mL
